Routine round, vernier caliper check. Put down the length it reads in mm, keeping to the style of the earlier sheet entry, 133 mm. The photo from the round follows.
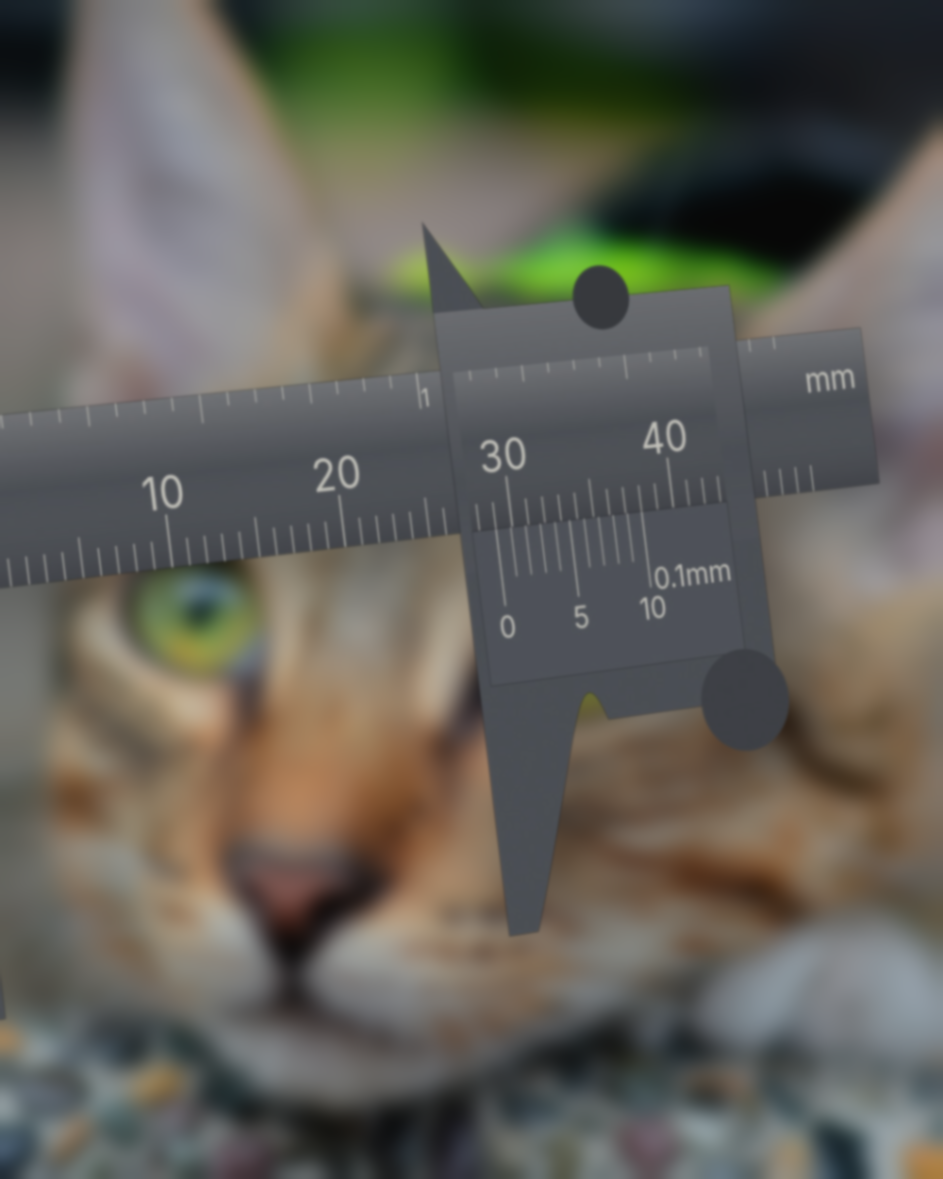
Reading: 29.0 mm
